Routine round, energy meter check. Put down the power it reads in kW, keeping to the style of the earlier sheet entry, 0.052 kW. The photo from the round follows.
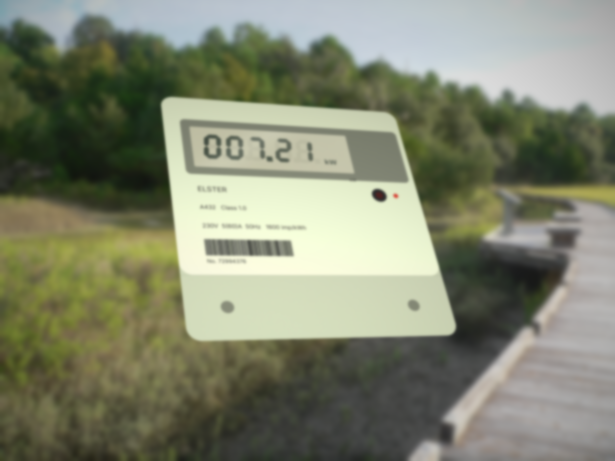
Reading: 7.21 kW
